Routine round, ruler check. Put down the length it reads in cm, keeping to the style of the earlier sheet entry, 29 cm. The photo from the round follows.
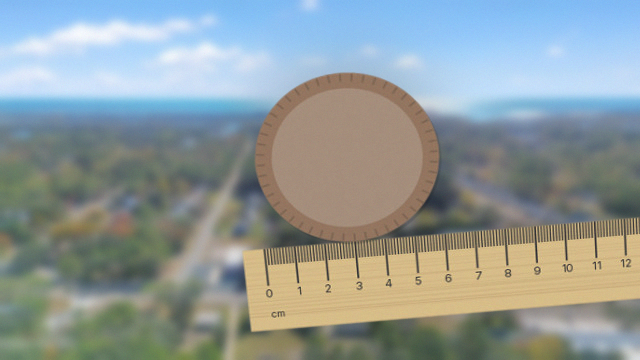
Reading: 6 cm
